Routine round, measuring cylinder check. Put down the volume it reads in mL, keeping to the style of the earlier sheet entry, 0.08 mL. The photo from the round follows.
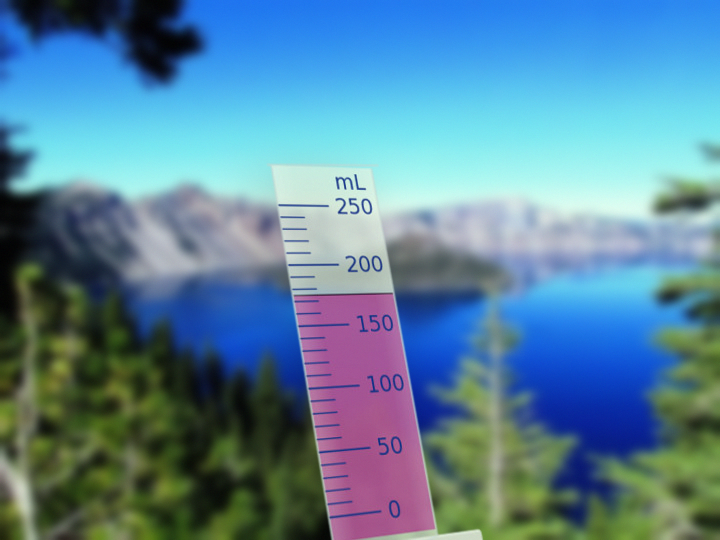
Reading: 175 mL
